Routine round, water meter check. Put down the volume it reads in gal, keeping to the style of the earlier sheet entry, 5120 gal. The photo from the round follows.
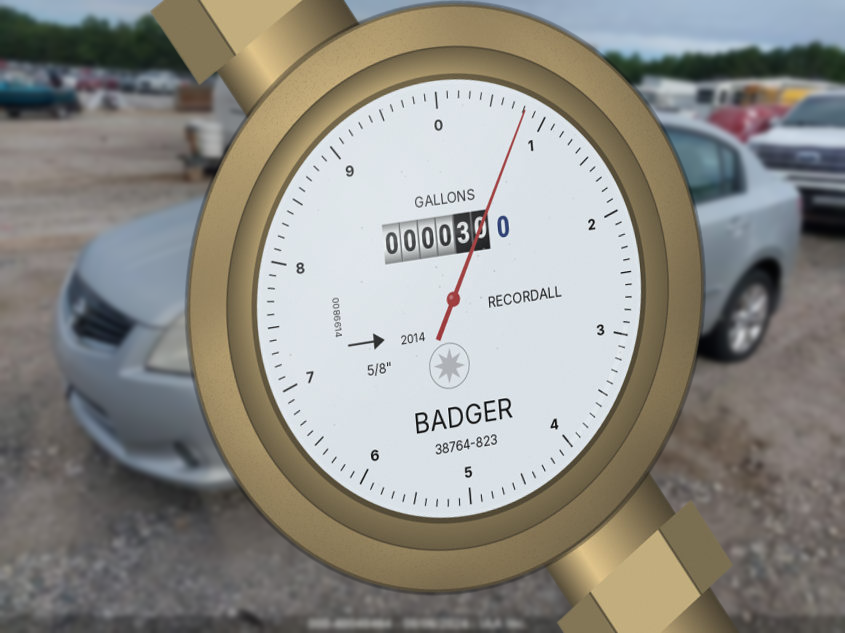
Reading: 300.8 gal
